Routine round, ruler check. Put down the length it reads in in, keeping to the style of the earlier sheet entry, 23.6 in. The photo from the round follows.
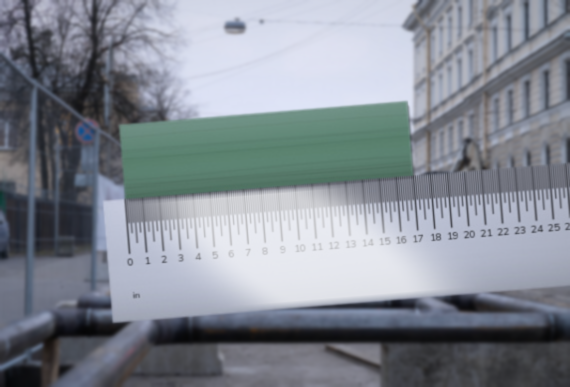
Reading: 17 in
